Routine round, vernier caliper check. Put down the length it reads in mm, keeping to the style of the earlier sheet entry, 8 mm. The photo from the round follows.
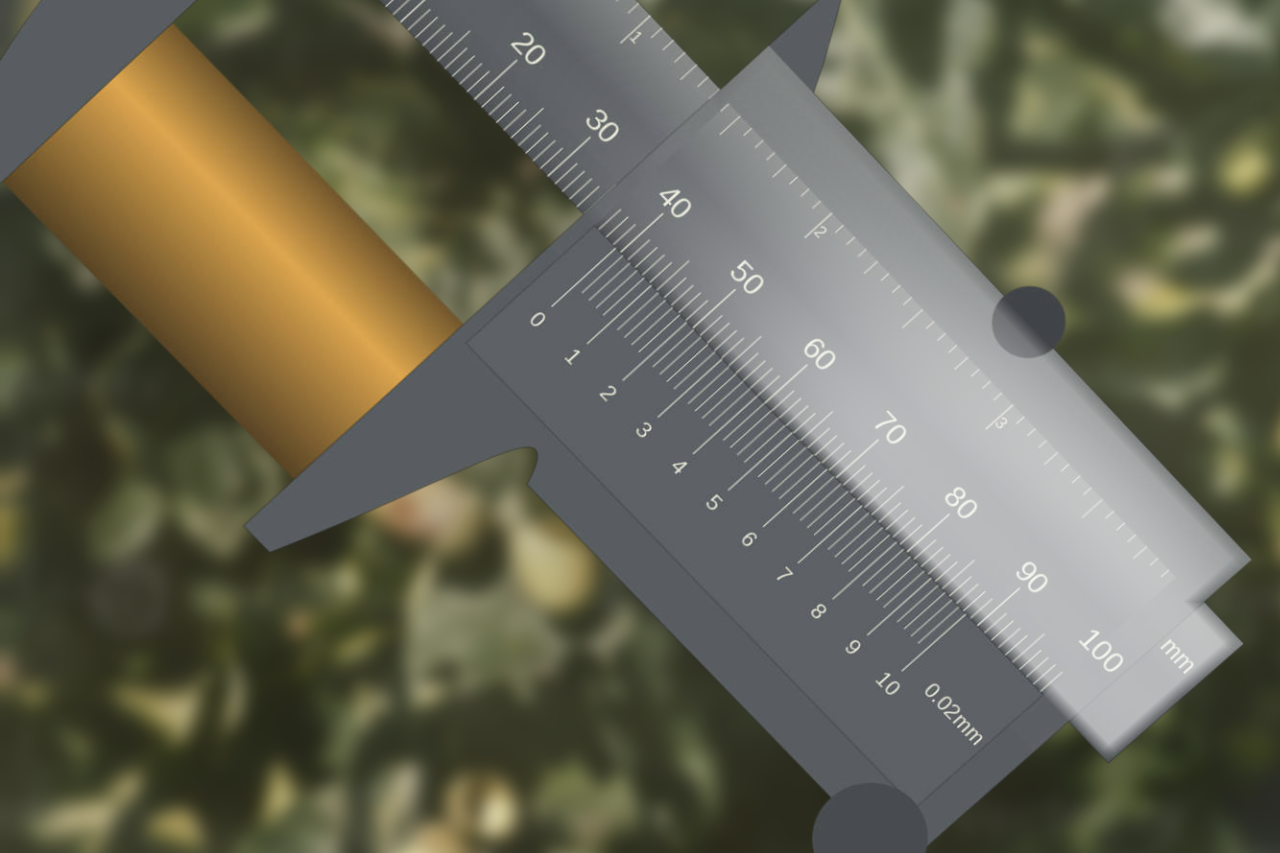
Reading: 39.4 mm
